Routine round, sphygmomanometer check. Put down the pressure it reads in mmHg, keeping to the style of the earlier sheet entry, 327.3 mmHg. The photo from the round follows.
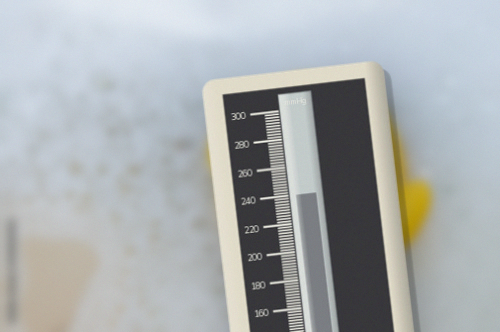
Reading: 240 mmHg
